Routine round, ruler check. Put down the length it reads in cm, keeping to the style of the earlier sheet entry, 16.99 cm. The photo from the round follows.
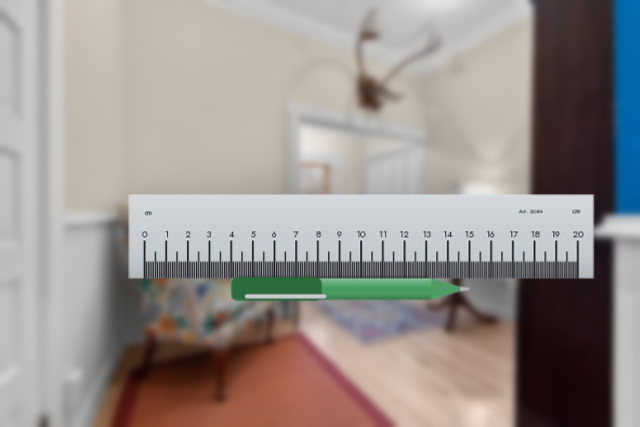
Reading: 11 cm
